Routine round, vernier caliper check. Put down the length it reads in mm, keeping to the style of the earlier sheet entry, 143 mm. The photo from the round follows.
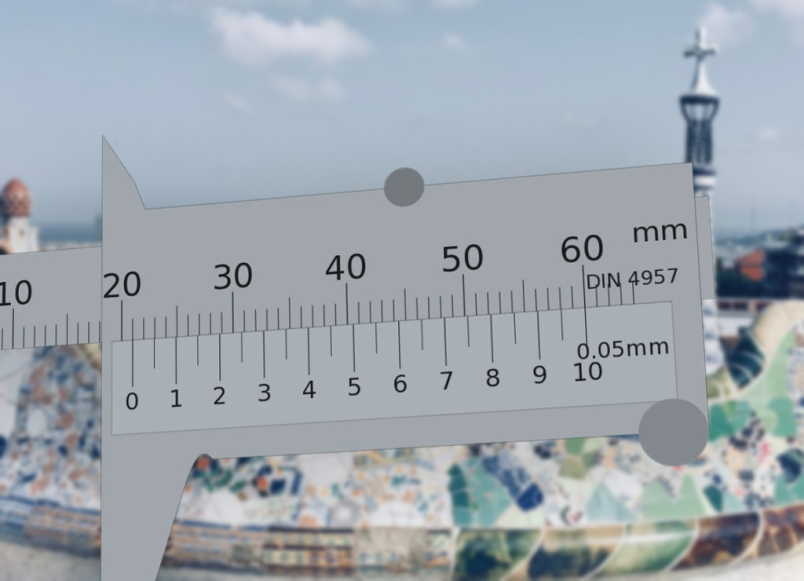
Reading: 21.0 mm
